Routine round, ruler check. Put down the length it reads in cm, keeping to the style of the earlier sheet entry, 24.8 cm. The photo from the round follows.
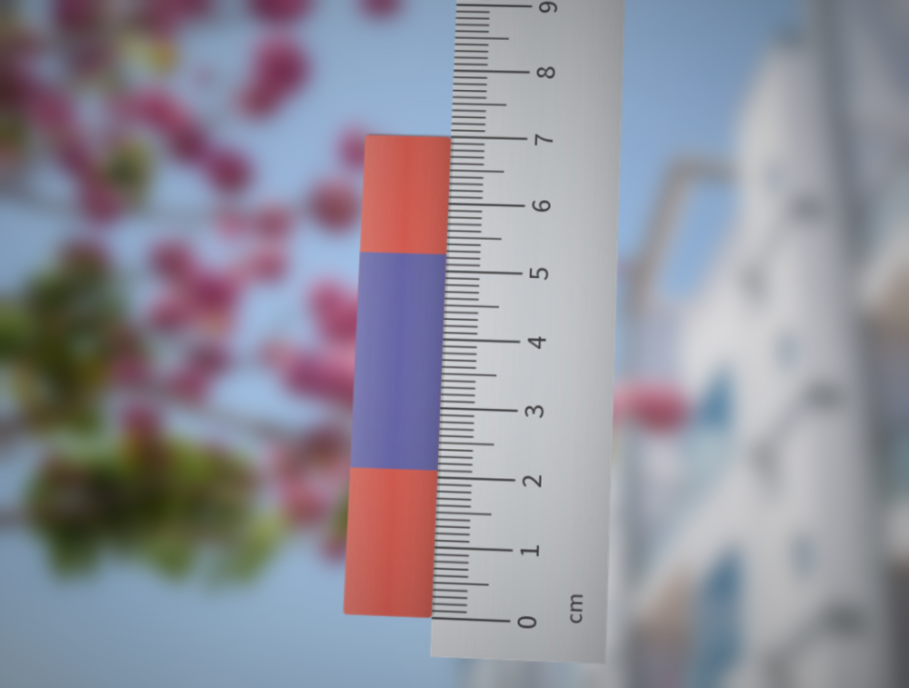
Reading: 7 cm
